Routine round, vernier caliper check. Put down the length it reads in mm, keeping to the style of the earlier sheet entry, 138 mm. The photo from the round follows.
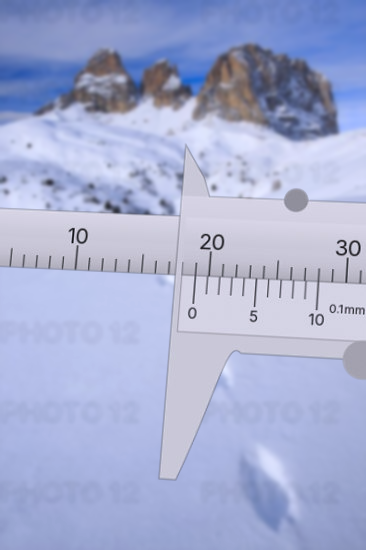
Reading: 19.0 mm
